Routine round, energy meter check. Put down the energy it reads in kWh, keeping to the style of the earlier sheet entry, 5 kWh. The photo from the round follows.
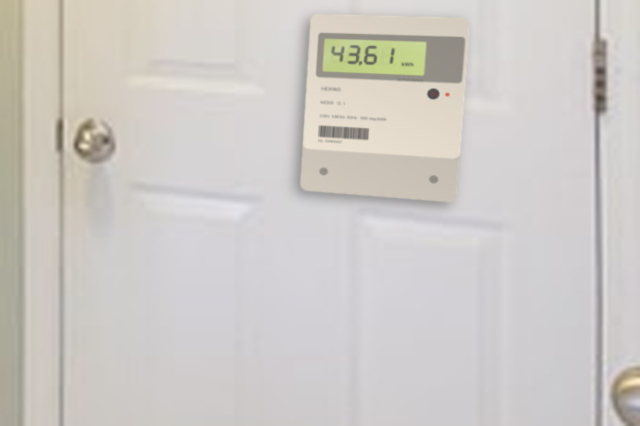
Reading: 43.61 kWh
